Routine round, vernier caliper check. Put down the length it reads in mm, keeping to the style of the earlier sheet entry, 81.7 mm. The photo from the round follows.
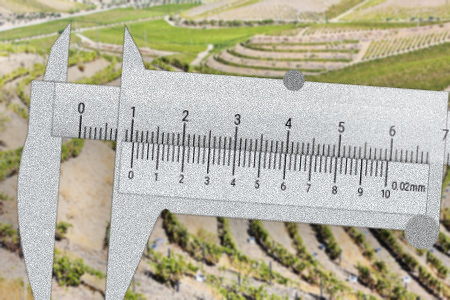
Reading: 10.4 mm
